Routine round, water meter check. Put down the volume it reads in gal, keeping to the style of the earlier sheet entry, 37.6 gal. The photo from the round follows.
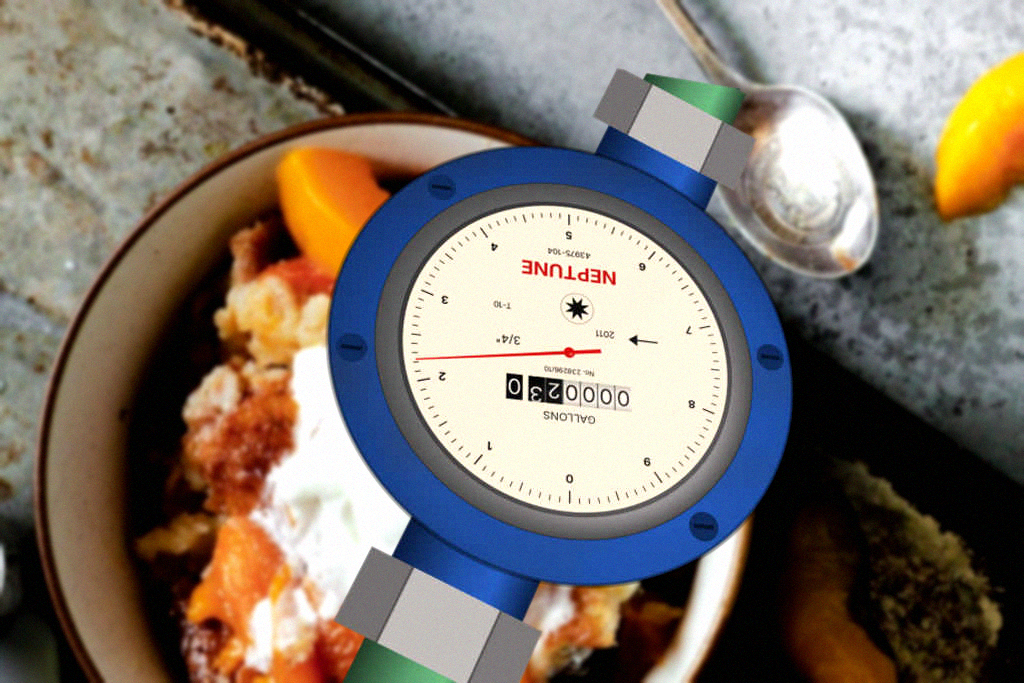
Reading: 232.2 gal
